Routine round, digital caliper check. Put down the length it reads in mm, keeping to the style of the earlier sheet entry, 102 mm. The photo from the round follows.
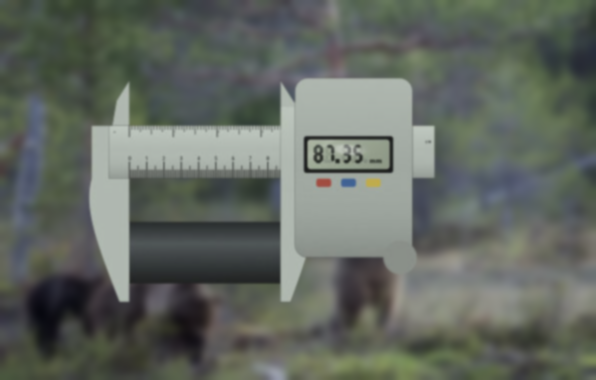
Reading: 87.35 mm
